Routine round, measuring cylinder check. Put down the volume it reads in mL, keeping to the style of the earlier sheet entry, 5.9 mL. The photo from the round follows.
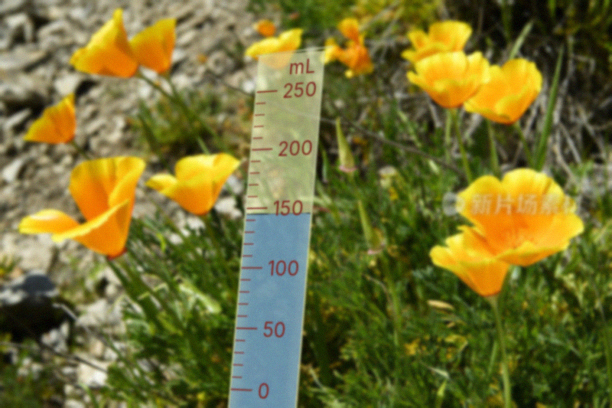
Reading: 145 mL
